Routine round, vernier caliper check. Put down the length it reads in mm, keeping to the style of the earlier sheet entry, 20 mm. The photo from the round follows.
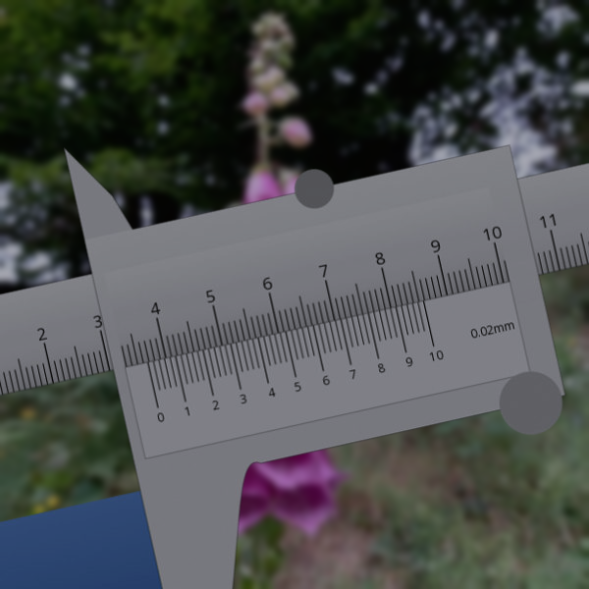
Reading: 36.8 mm
